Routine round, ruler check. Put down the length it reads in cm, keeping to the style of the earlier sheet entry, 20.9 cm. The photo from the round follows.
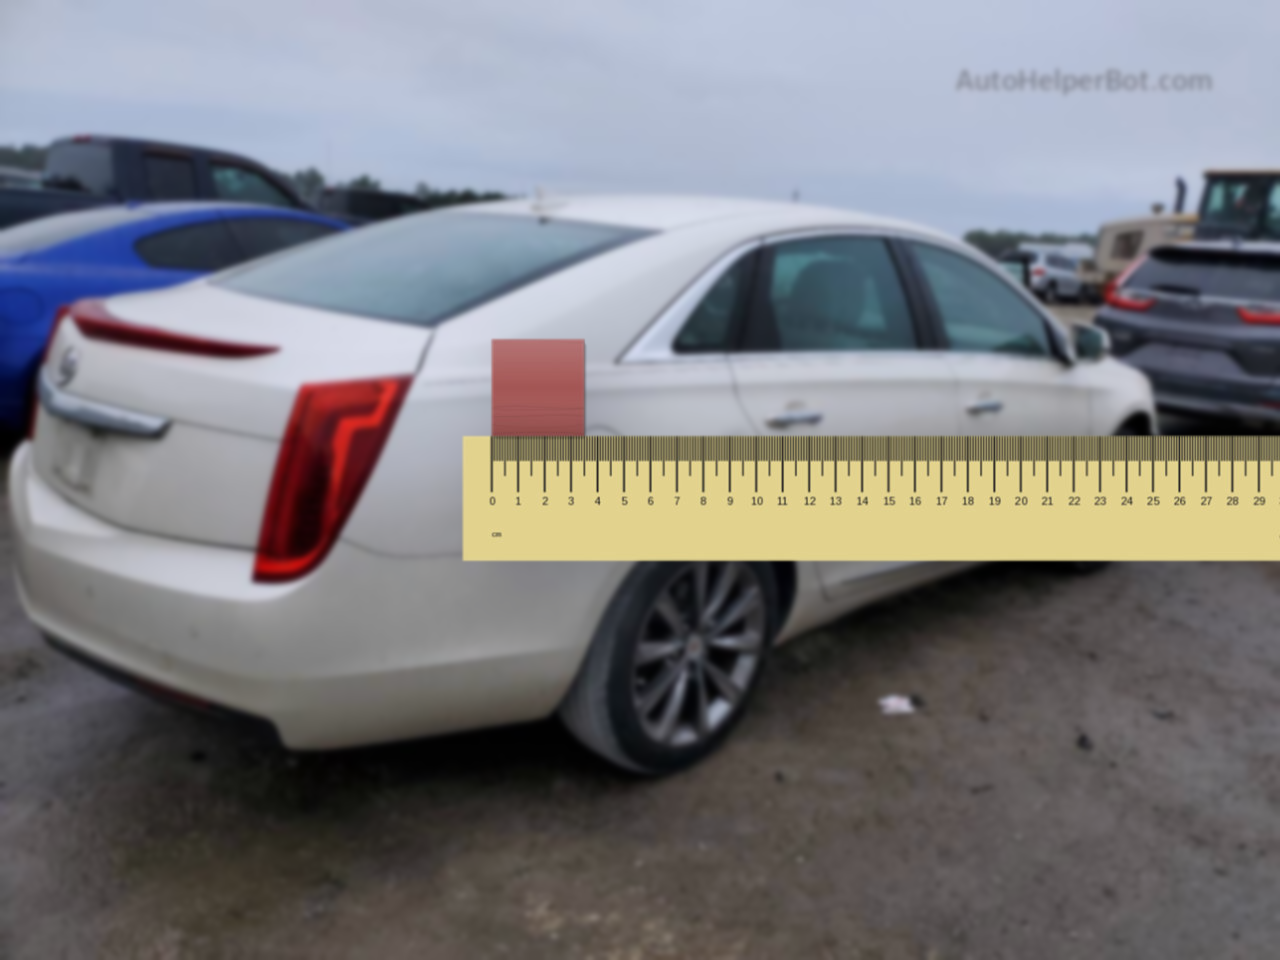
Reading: 3.5 cm
